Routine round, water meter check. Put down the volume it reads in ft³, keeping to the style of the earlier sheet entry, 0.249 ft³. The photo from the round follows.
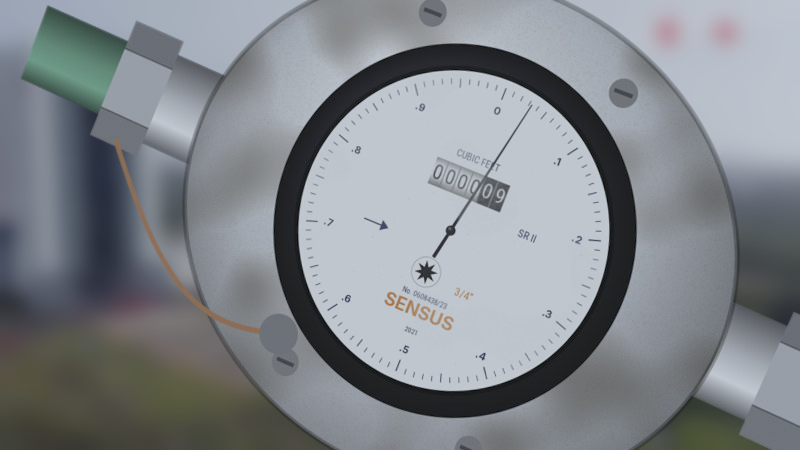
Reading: 9.03 ft³
